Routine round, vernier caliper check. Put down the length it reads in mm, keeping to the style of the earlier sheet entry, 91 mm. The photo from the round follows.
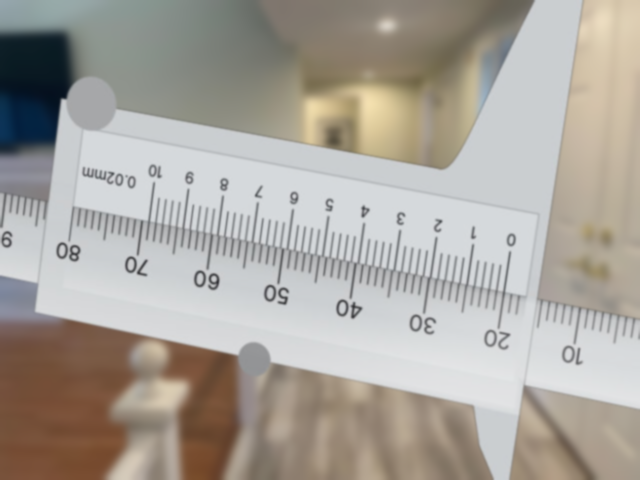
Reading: 20.0 mm
